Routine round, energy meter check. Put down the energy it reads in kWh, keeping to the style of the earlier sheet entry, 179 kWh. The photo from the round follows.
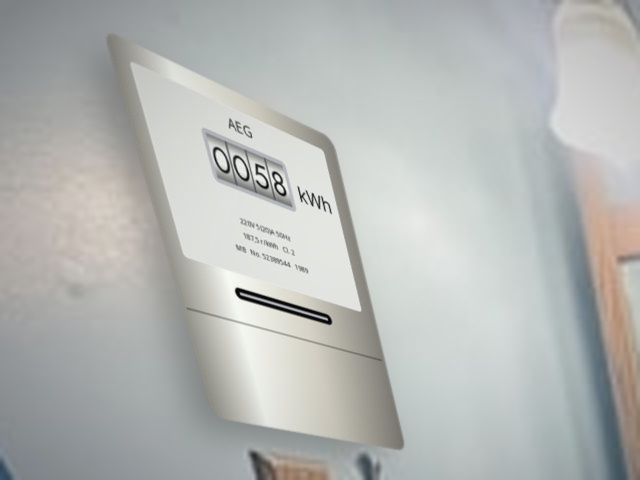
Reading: 58 kWh
